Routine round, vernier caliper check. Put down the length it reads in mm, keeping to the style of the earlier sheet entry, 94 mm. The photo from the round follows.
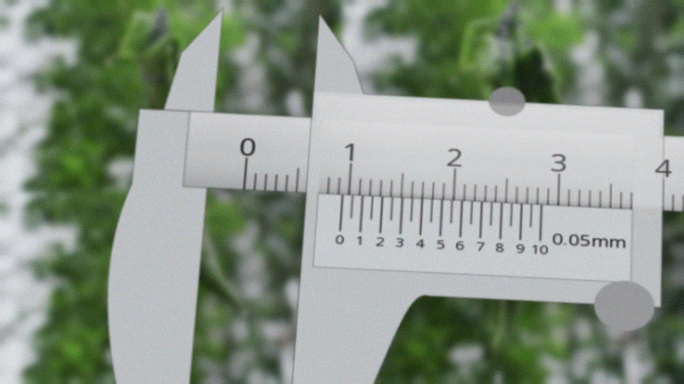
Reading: 9.4 mm
